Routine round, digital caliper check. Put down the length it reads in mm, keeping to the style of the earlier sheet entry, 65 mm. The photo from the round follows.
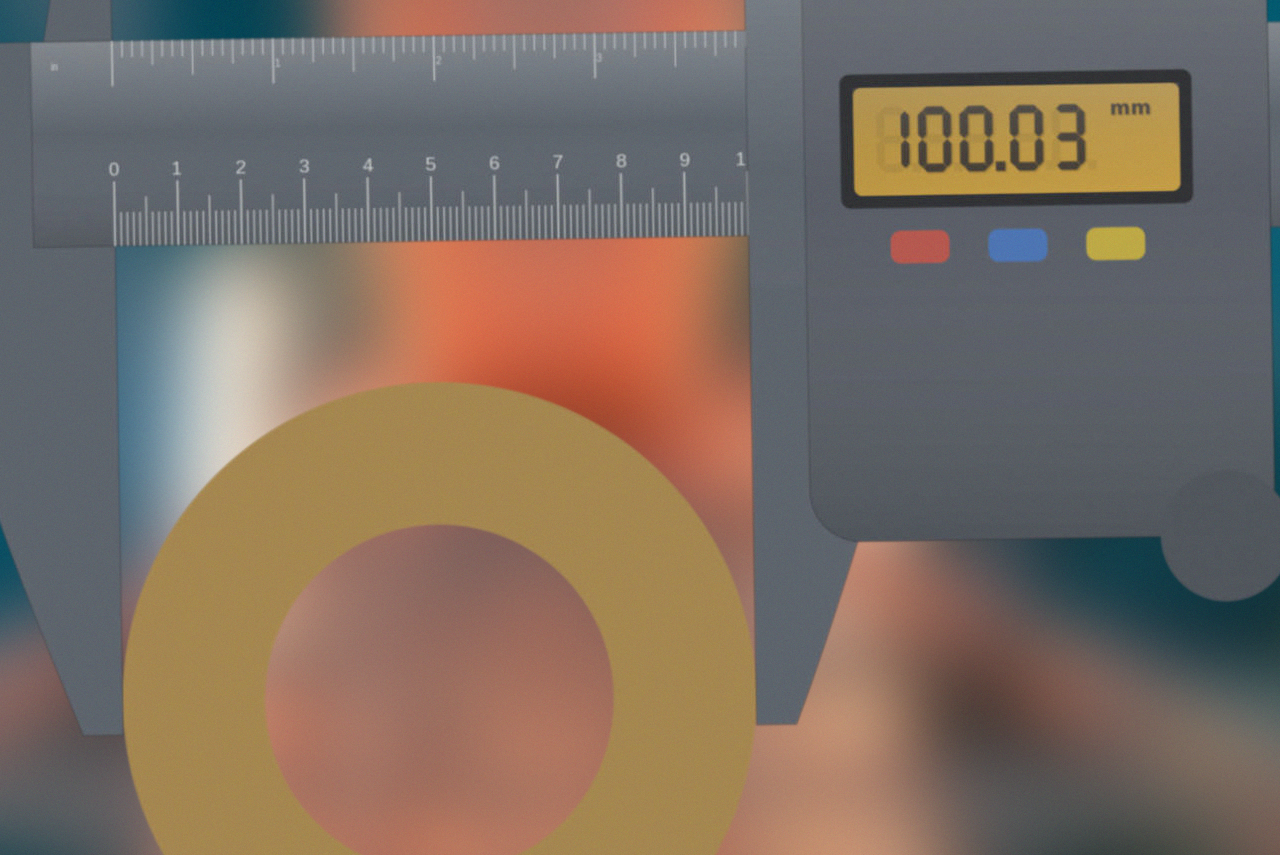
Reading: 100.03 mm
